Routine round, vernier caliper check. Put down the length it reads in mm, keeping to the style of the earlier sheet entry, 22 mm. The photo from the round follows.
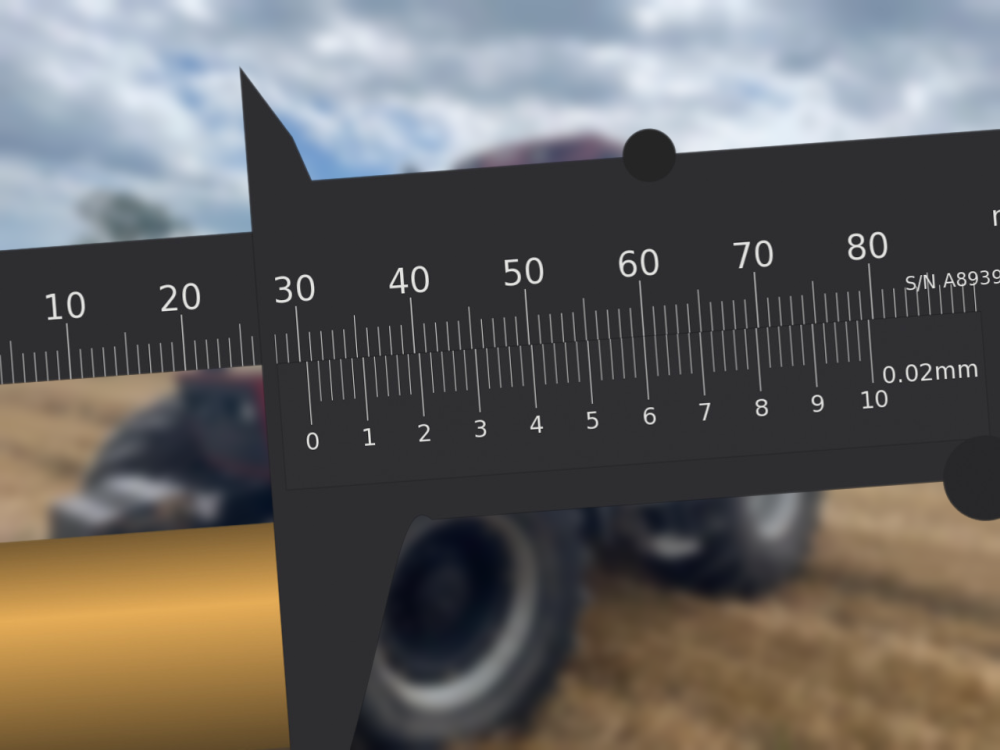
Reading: 30.6 mm
